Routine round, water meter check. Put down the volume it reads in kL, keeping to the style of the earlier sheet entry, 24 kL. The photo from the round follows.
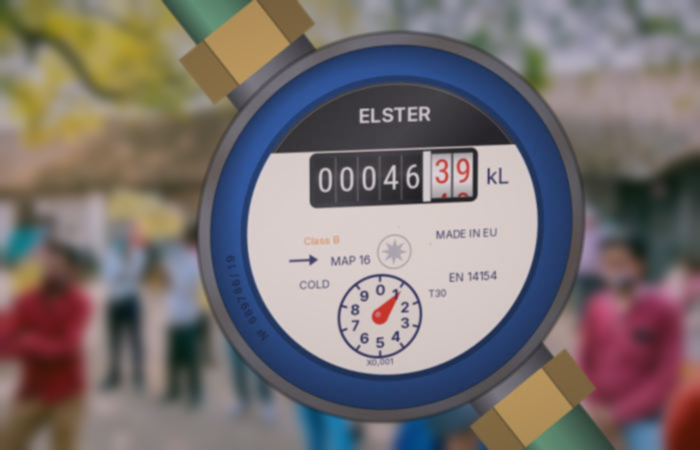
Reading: 46.391 kL
